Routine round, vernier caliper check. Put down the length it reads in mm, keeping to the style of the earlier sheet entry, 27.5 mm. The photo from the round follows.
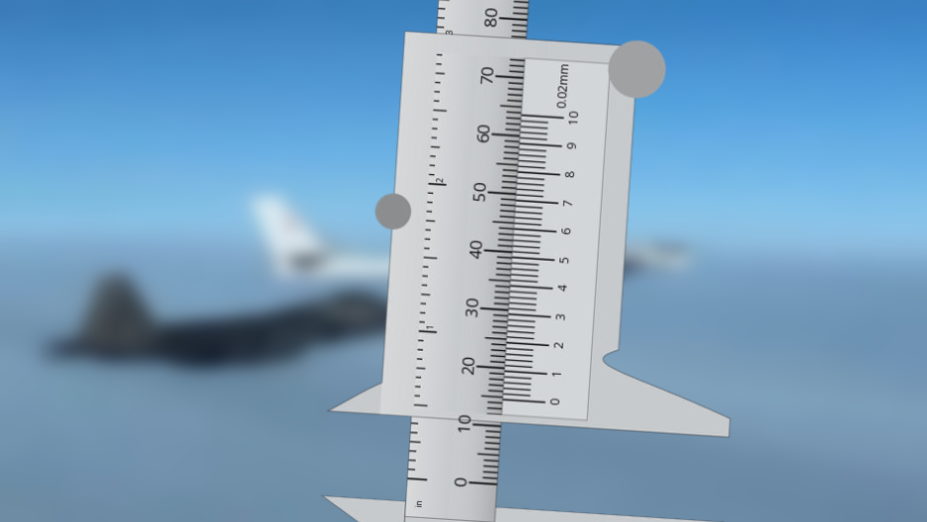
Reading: 14.6 mm
